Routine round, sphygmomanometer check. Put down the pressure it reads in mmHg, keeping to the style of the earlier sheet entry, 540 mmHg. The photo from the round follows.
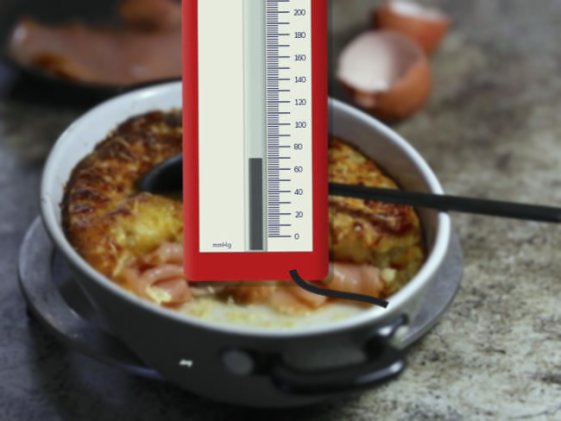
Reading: 70 mmHg
